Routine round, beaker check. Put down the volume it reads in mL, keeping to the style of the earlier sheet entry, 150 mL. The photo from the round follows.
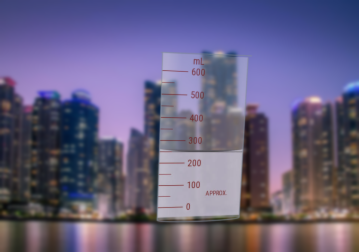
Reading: 250 mL
